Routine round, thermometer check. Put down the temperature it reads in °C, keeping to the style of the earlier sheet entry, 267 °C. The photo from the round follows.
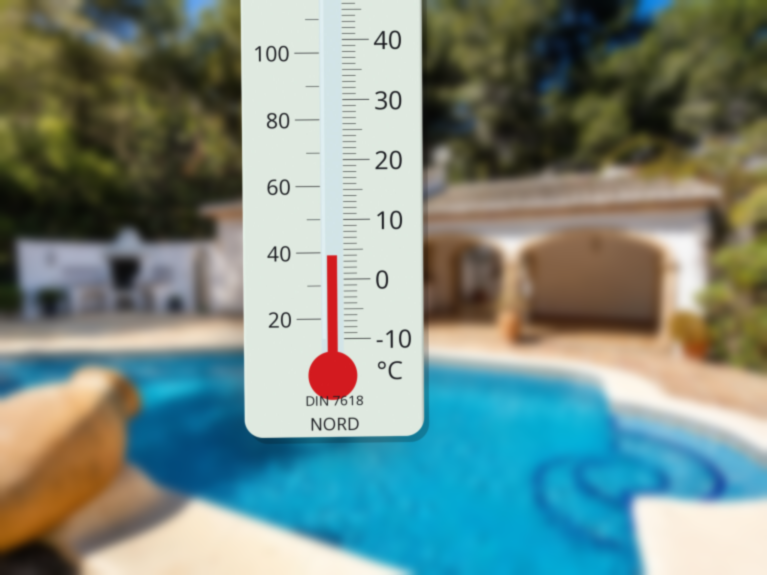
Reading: 4 °C
